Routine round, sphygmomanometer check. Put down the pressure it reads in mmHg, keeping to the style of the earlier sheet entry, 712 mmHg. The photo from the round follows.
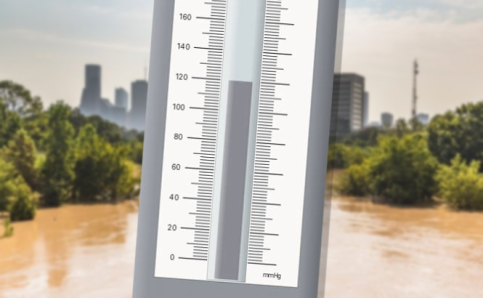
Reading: 120 mmHg
